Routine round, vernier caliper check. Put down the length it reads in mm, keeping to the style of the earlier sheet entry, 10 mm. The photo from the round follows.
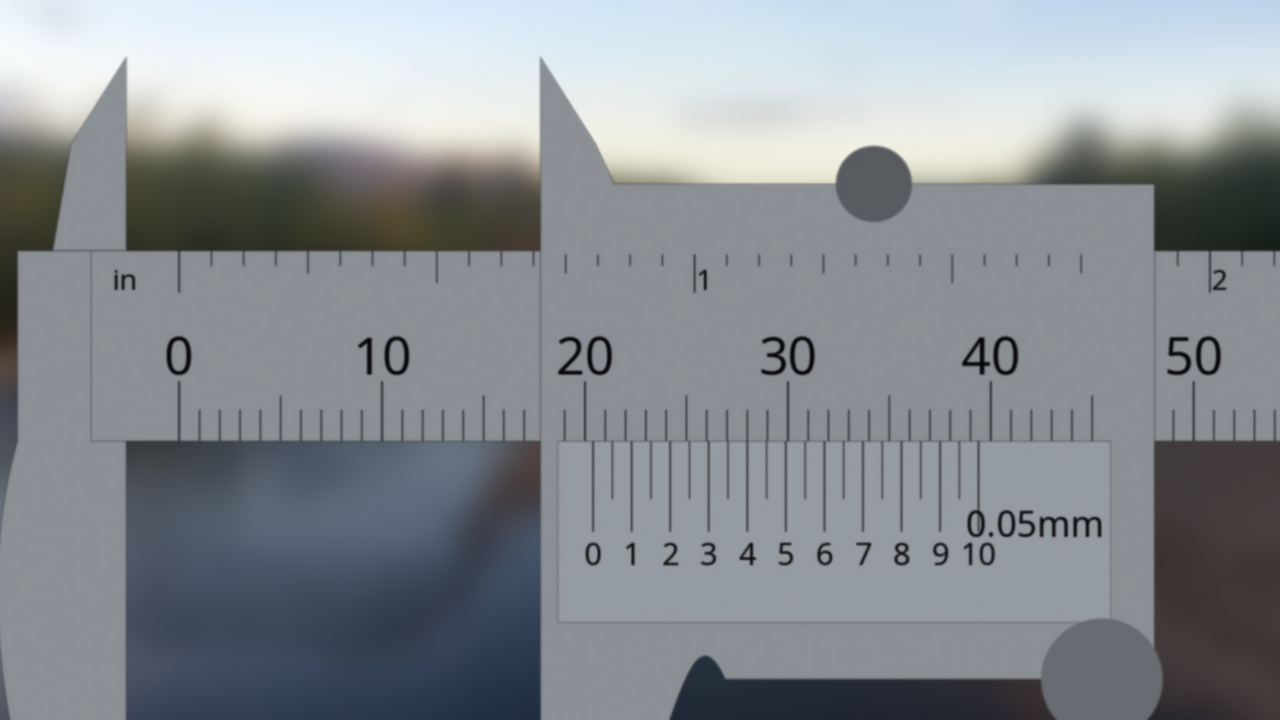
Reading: 20.4 mm
